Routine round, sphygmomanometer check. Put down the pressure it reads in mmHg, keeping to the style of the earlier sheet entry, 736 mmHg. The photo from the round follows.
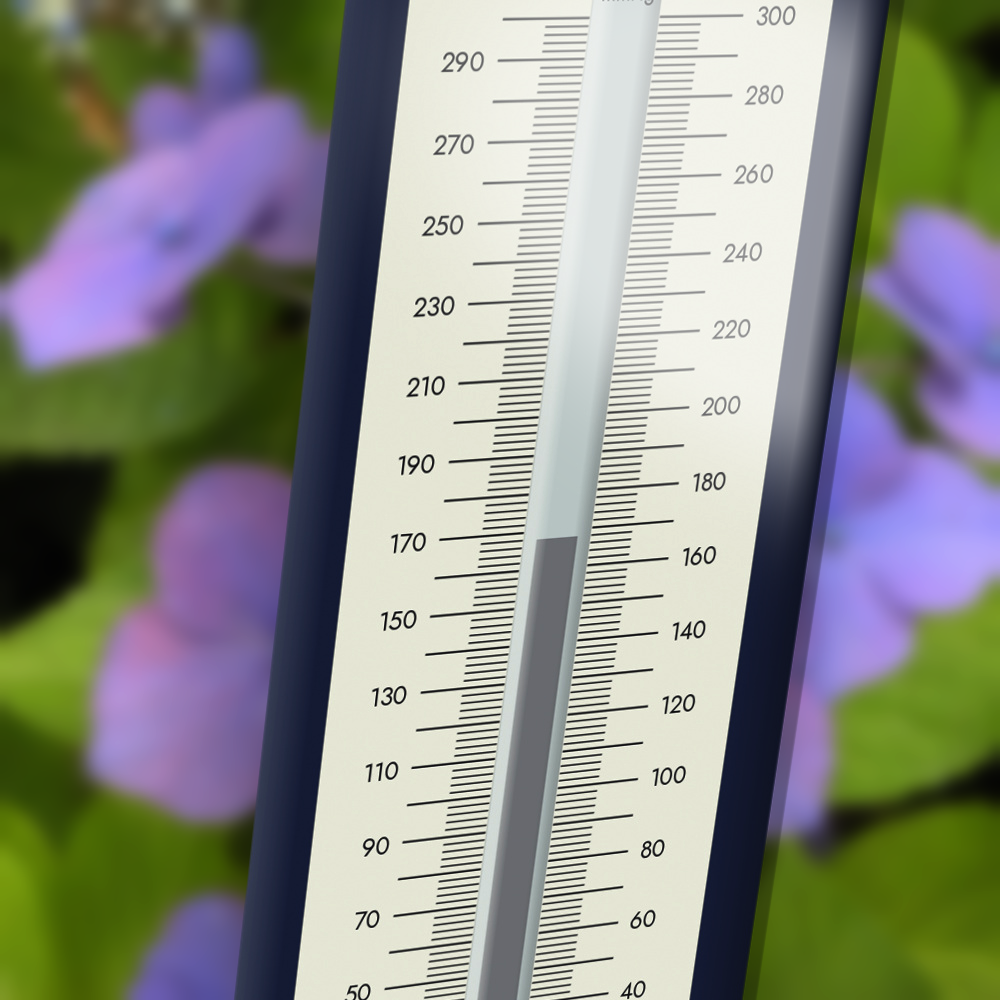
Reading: 168 mmHg
